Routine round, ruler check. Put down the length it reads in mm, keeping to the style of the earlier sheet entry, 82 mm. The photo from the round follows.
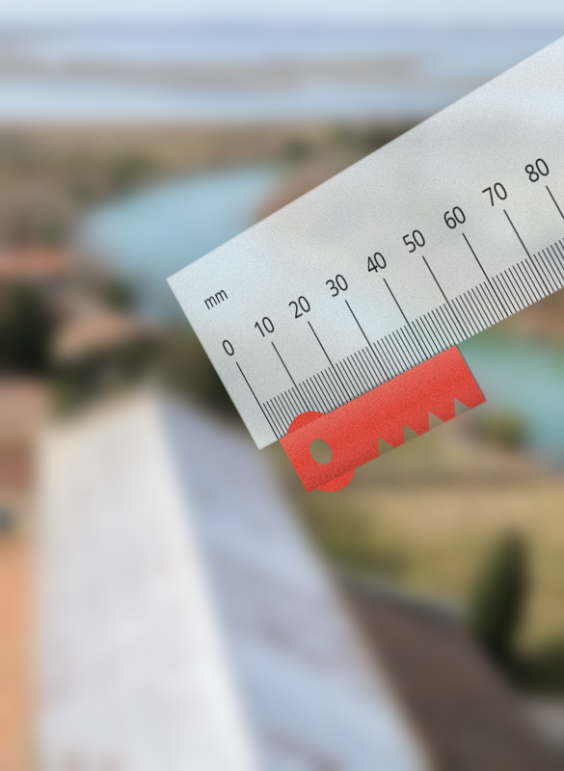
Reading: 47 mm
